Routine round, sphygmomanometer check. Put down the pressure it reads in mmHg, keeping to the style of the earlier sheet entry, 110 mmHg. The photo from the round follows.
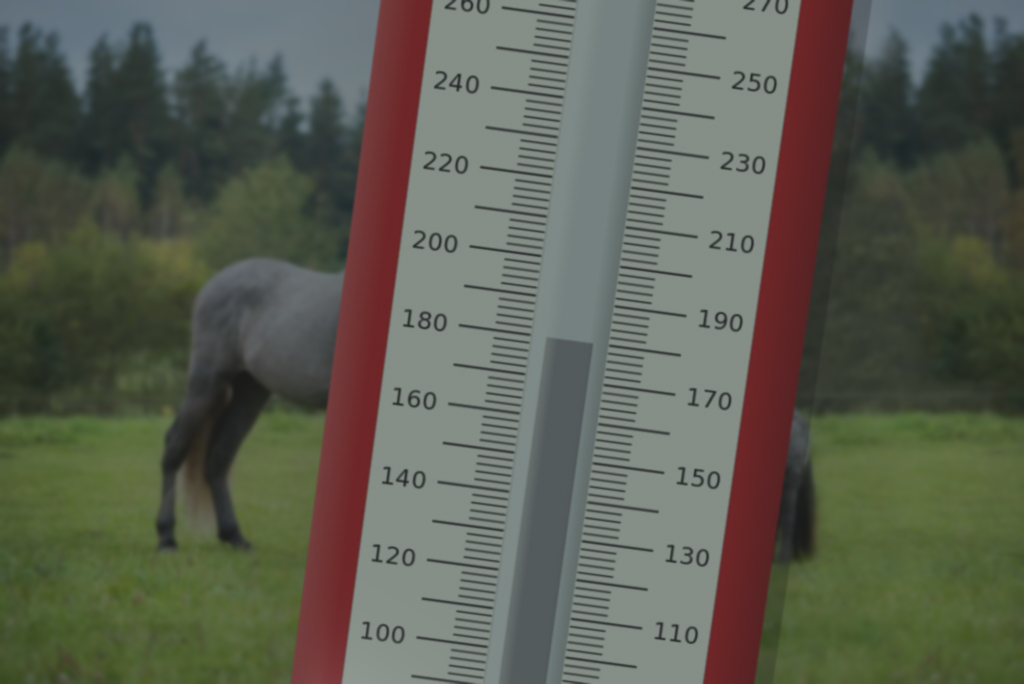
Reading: 180 mmHg
